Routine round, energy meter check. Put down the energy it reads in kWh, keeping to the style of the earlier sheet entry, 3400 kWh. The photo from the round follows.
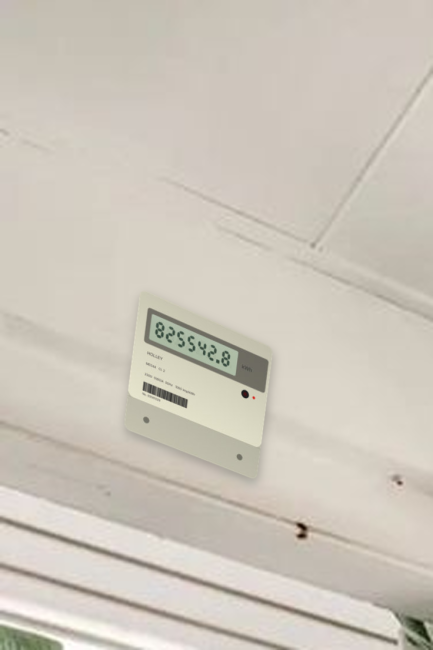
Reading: 825542.8 kWh
